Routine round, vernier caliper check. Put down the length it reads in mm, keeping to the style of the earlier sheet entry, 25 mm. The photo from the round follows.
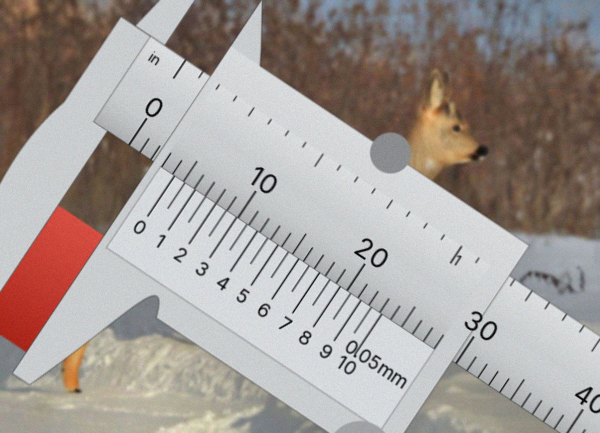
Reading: 4.2 mm
